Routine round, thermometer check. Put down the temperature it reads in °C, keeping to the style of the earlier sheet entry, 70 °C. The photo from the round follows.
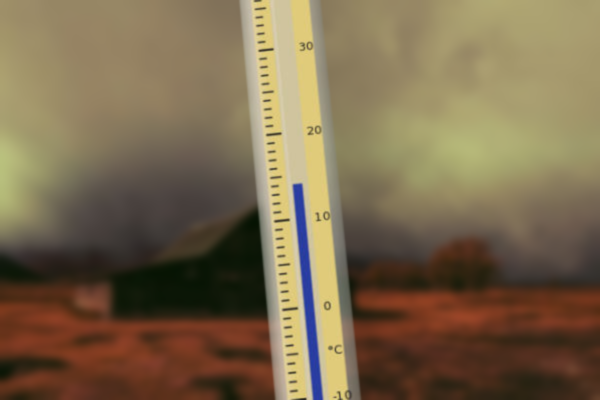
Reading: 14 °C
